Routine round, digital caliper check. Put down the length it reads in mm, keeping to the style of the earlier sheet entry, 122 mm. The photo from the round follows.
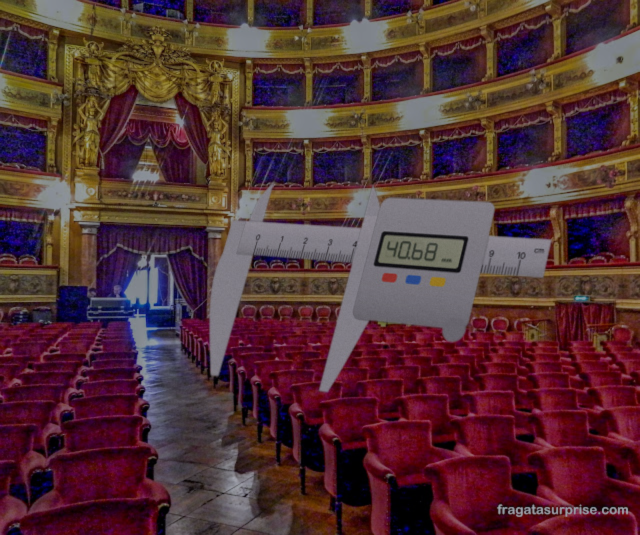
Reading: 40.68 mm
